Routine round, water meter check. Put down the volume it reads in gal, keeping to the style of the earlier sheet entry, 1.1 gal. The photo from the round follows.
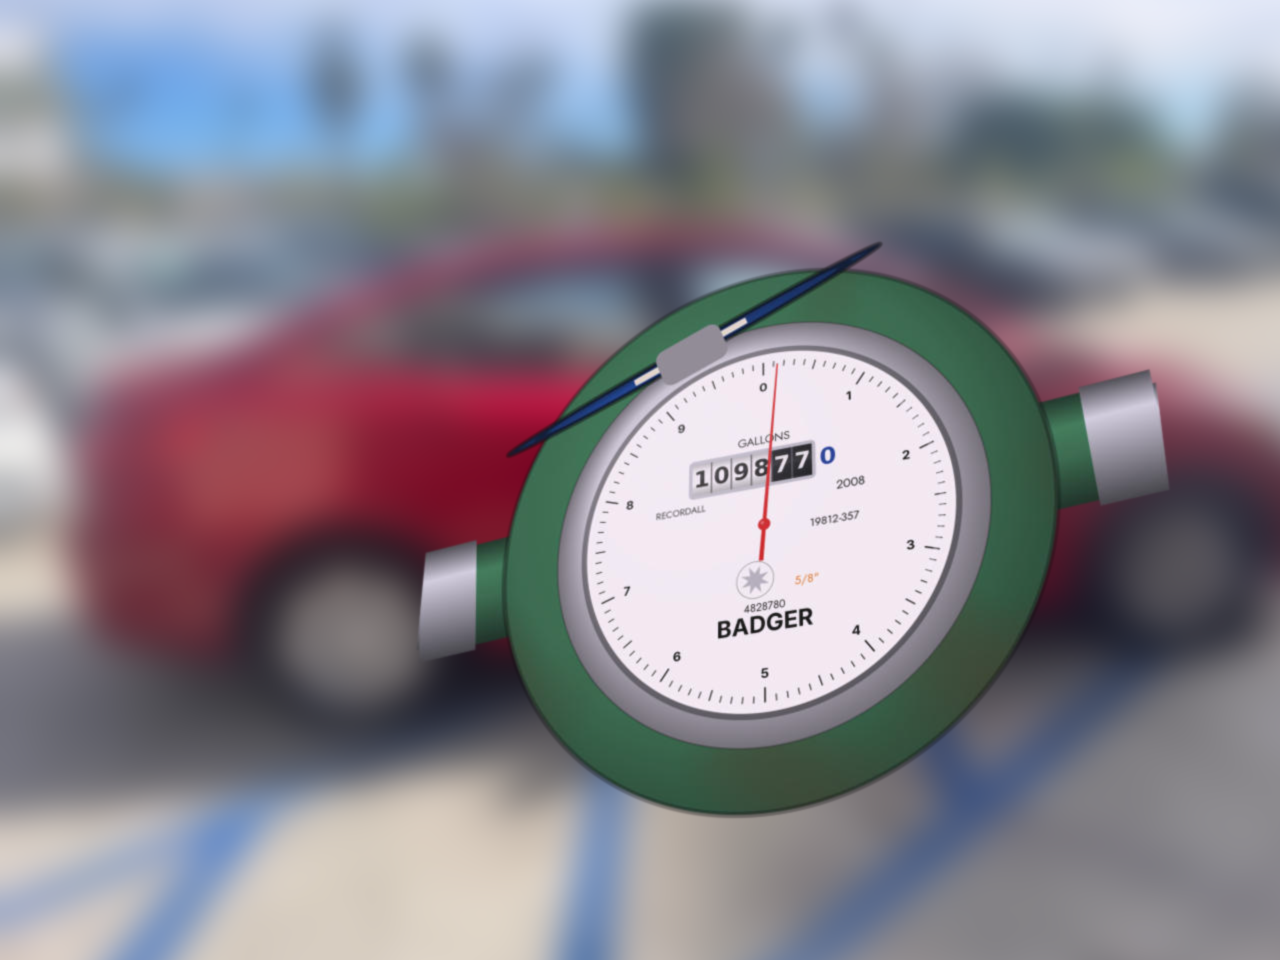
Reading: 1098770.1 gal
